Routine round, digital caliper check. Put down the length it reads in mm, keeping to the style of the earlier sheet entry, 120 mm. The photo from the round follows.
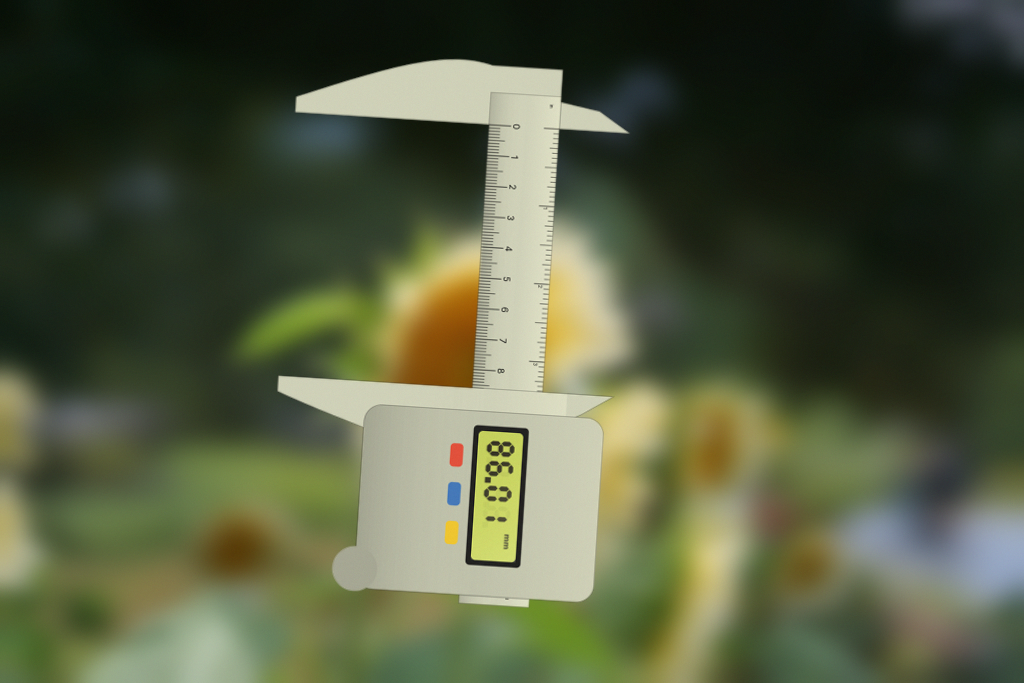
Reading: 86.01 mm
